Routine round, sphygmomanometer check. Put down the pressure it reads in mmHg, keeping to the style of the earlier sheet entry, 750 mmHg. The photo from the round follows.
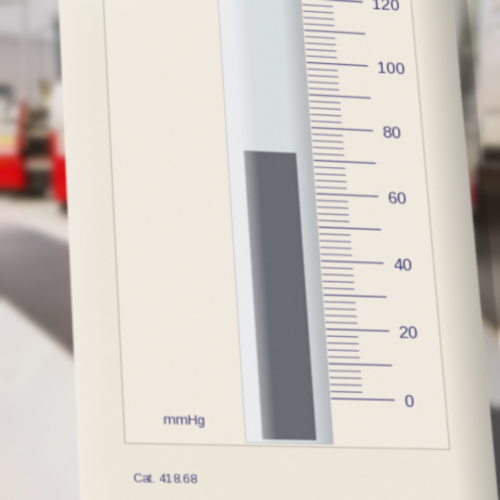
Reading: 72 mmHg
